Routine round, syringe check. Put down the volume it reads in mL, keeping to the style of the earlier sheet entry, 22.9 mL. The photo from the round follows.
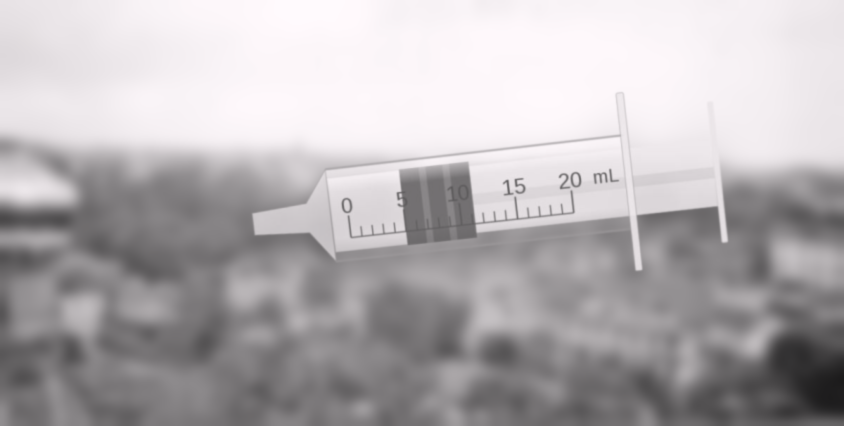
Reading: 5 mL
